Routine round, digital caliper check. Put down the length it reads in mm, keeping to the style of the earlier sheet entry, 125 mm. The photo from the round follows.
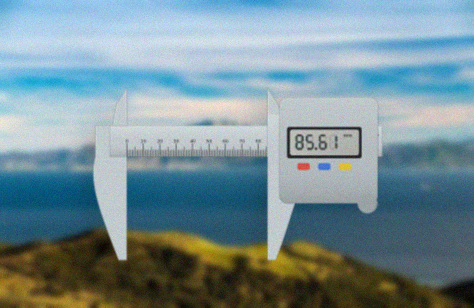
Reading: 85.61 mm
